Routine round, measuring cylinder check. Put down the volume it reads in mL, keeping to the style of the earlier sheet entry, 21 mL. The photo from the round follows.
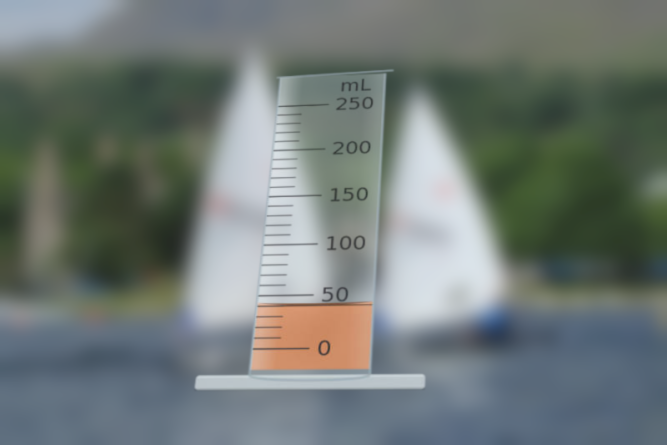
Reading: 40 mL
